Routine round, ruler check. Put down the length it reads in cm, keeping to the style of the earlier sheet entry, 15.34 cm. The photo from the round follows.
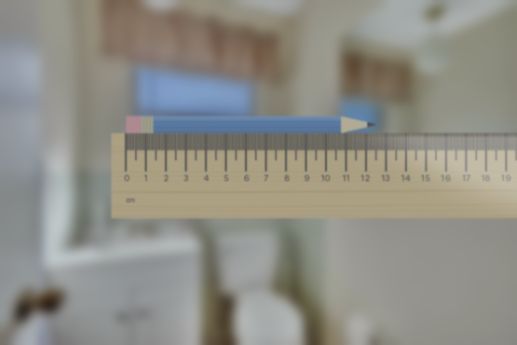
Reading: 12.5 cm
